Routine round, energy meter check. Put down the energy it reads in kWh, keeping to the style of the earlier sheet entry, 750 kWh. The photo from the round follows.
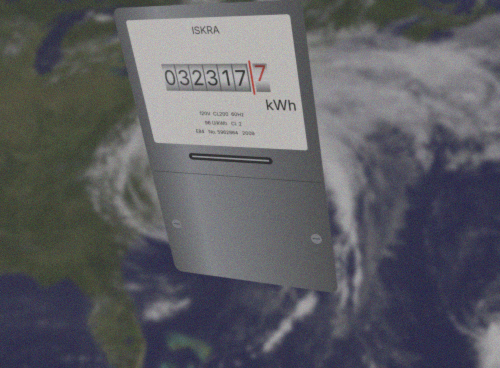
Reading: 32317.7 kWh
